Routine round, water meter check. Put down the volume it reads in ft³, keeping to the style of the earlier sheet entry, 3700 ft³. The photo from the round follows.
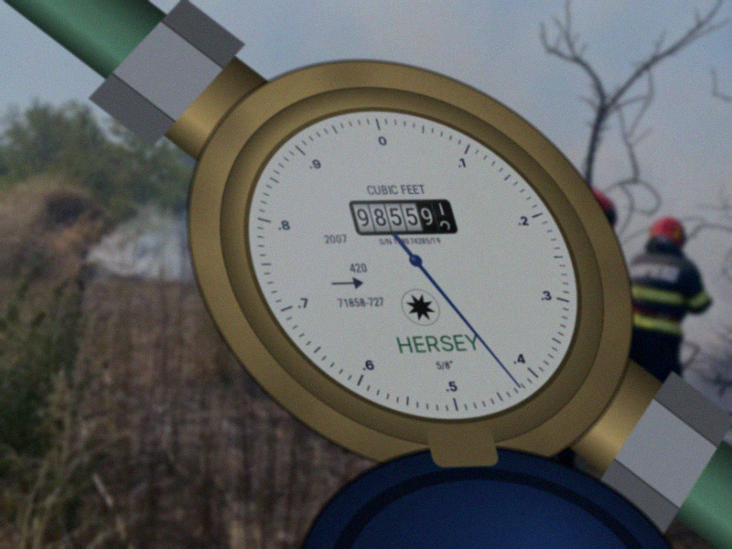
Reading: 985591.42 ft³
